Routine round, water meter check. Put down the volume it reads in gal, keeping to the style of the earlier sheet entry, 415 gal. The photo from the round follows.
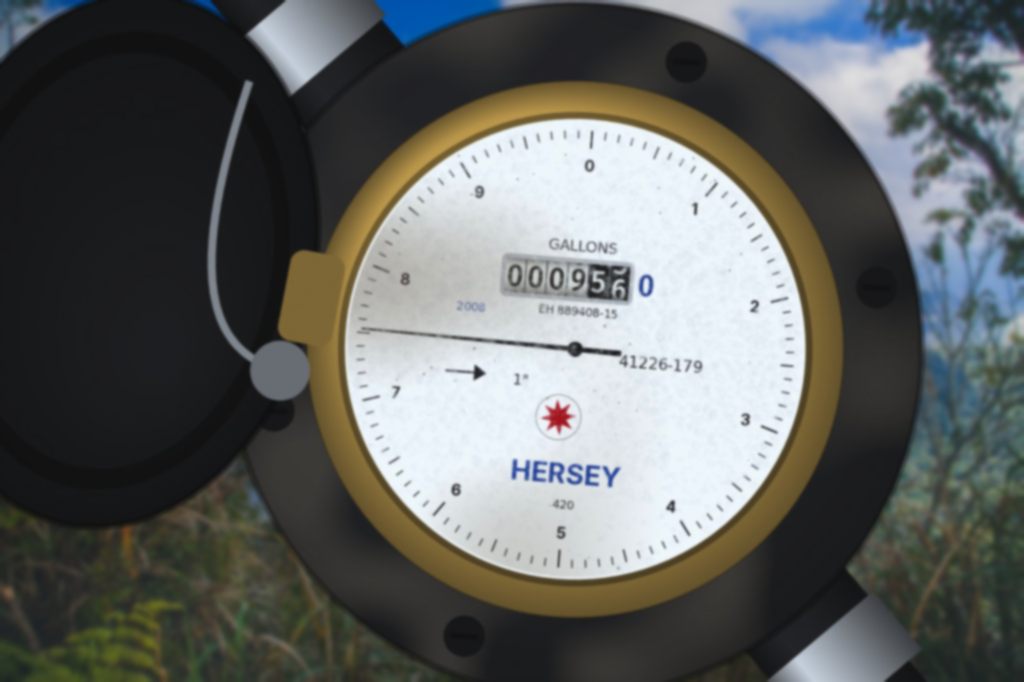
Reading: 9557.5 gal
